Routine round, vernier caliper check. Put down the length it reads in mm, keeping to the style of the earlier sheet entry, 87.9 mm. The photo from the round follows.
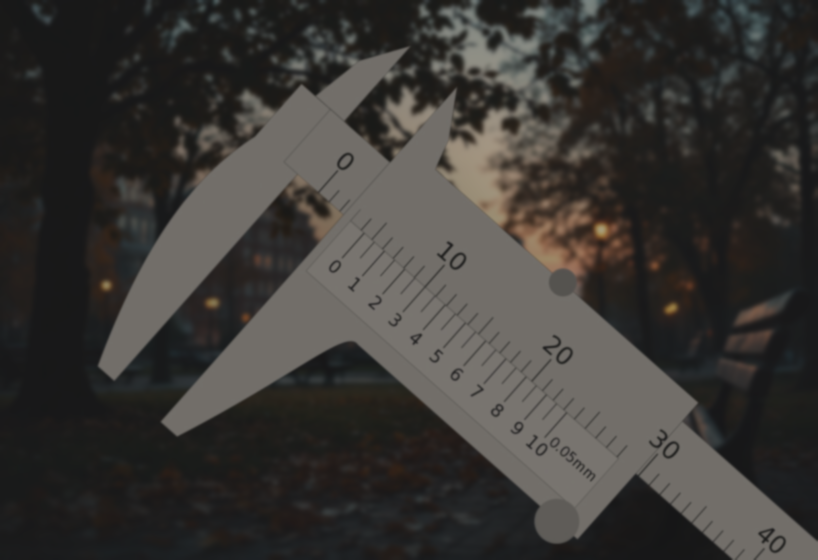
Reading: 4.3 mm
